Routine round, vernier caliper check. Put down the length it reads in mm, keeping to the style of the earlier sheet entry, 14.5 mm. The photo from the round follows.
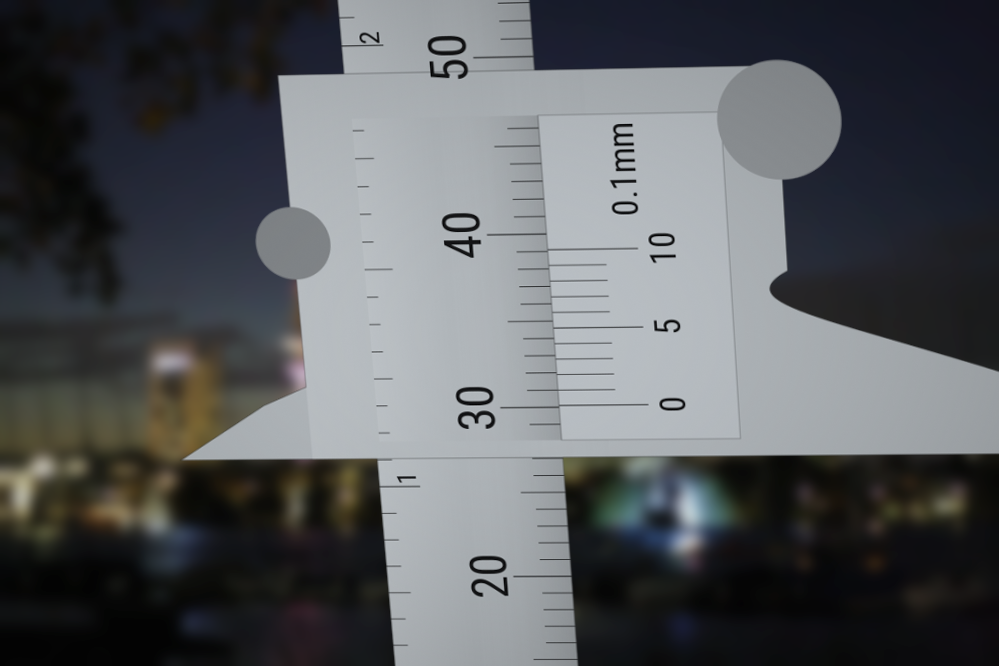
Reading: 30.1 mm
